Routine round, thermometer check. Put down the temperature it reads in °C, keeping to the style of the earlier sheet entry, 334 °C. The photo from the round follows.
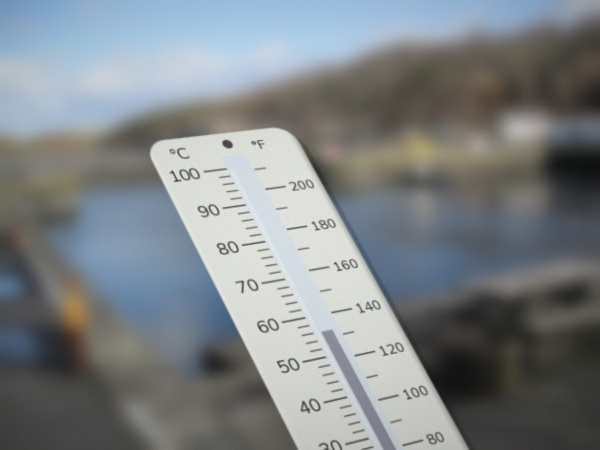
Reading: 56 °C
